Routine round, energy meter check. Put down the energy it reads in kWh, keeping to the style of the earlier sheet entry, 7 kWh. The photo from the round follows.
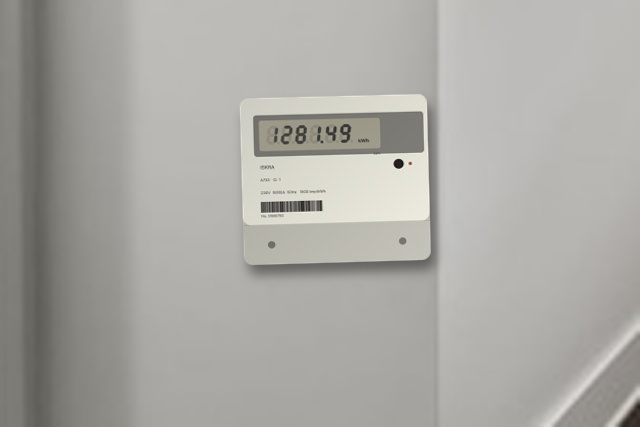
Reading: 1281.49 kWh
